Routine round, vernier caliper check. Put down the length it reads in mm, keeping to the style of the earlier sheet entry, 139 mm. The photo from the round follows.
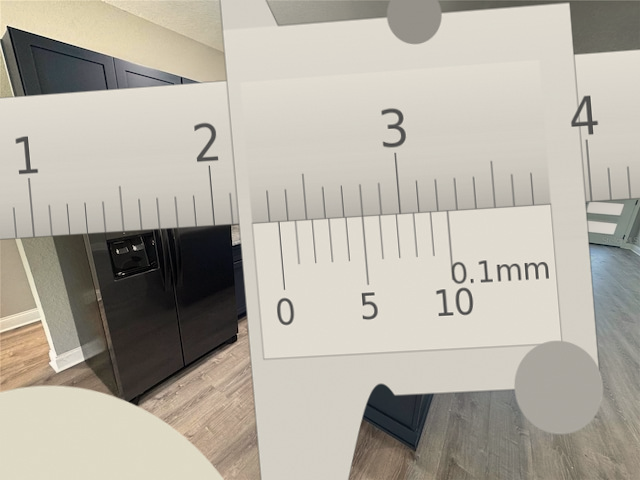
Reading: 23.5 mm
